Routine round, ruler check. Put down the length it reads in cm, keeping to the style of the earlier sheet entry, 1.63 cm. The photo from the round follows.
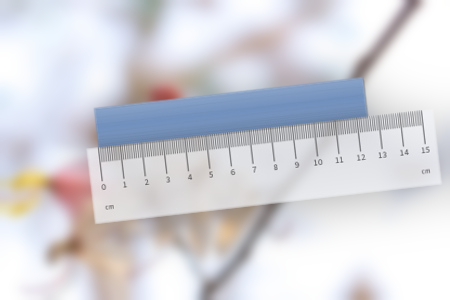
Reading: 12.5 cm
